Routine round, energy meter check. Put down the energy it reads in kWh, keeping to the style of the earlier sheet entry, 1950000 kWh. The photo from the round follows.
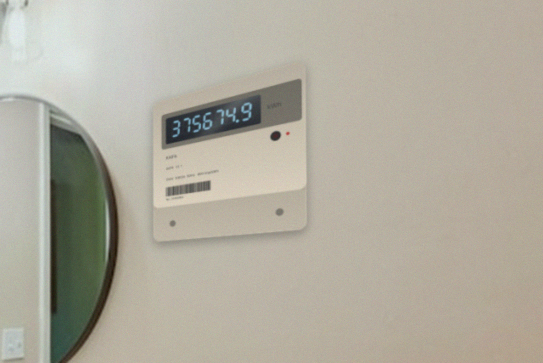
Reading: 375674.9 kWh
